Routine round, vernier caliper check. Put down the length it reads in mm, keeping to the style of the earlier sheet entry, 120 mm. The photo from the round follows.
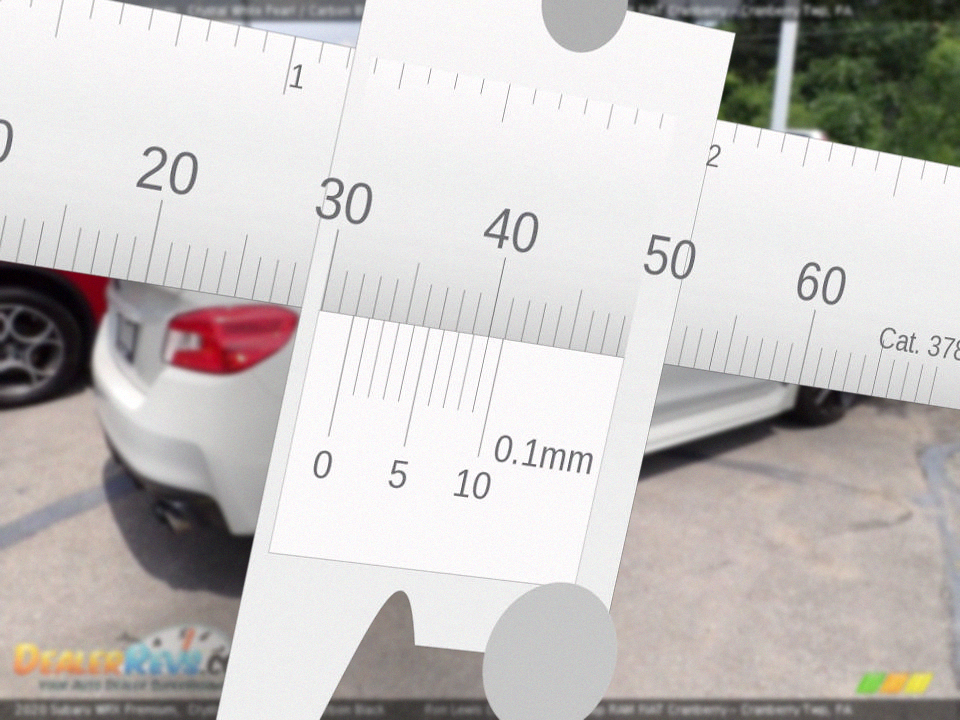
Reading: 31.9 mm
